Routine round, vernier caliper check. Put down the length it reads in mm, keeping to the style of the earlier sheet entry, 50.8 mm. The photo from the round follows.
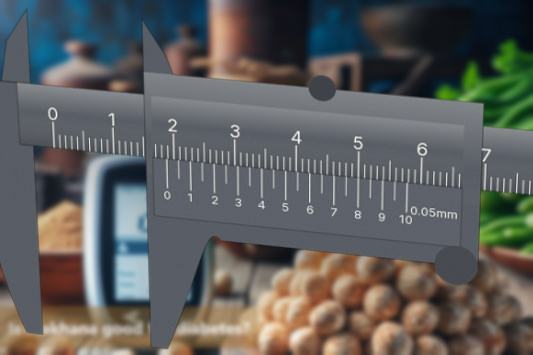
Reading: 18.8 mm
